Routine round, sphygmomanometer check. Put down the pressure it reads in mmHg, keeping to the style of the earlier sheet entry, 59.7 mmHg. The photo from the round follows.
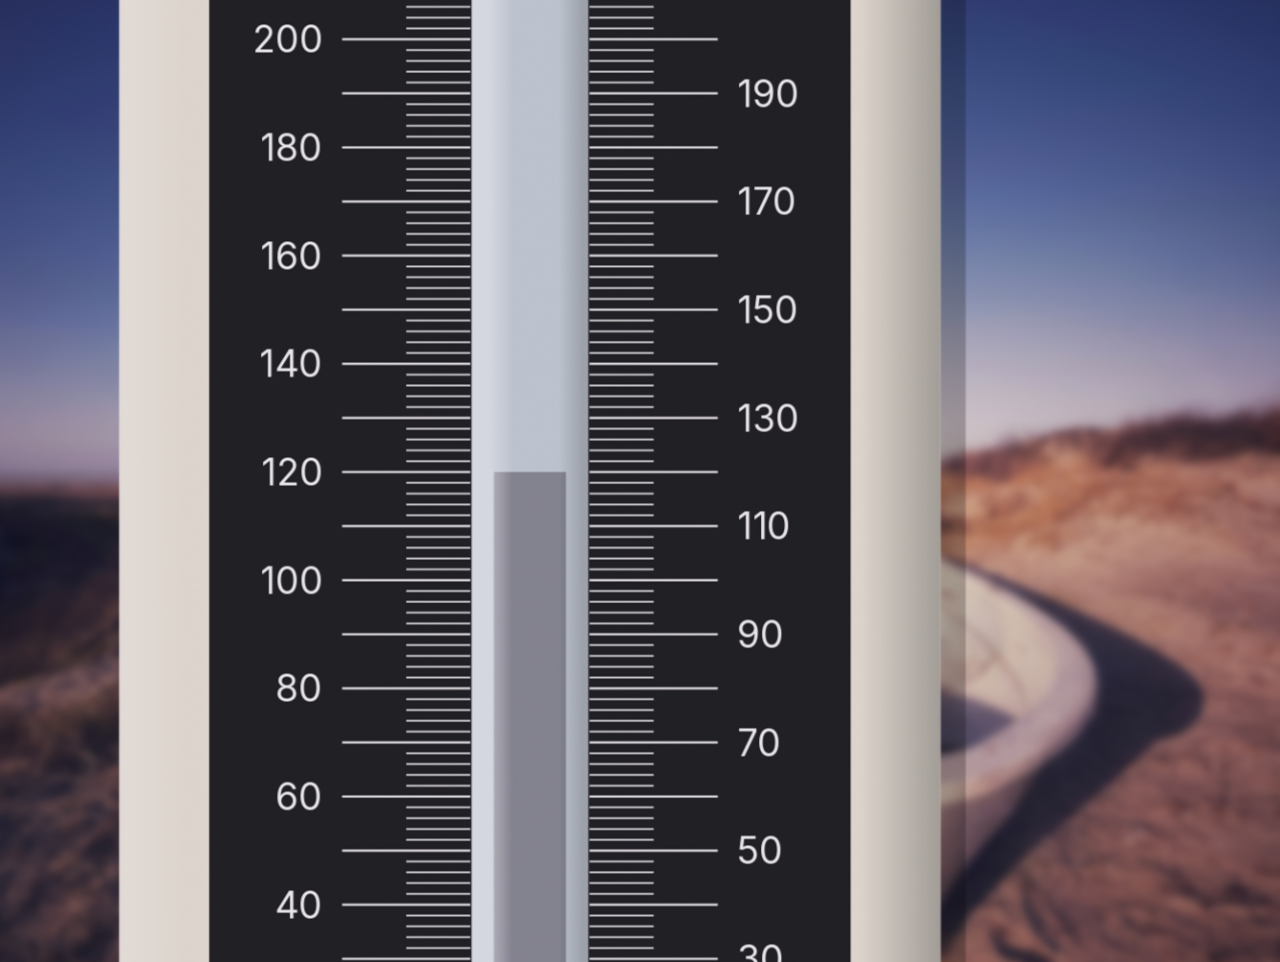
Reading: 120 mmHg
